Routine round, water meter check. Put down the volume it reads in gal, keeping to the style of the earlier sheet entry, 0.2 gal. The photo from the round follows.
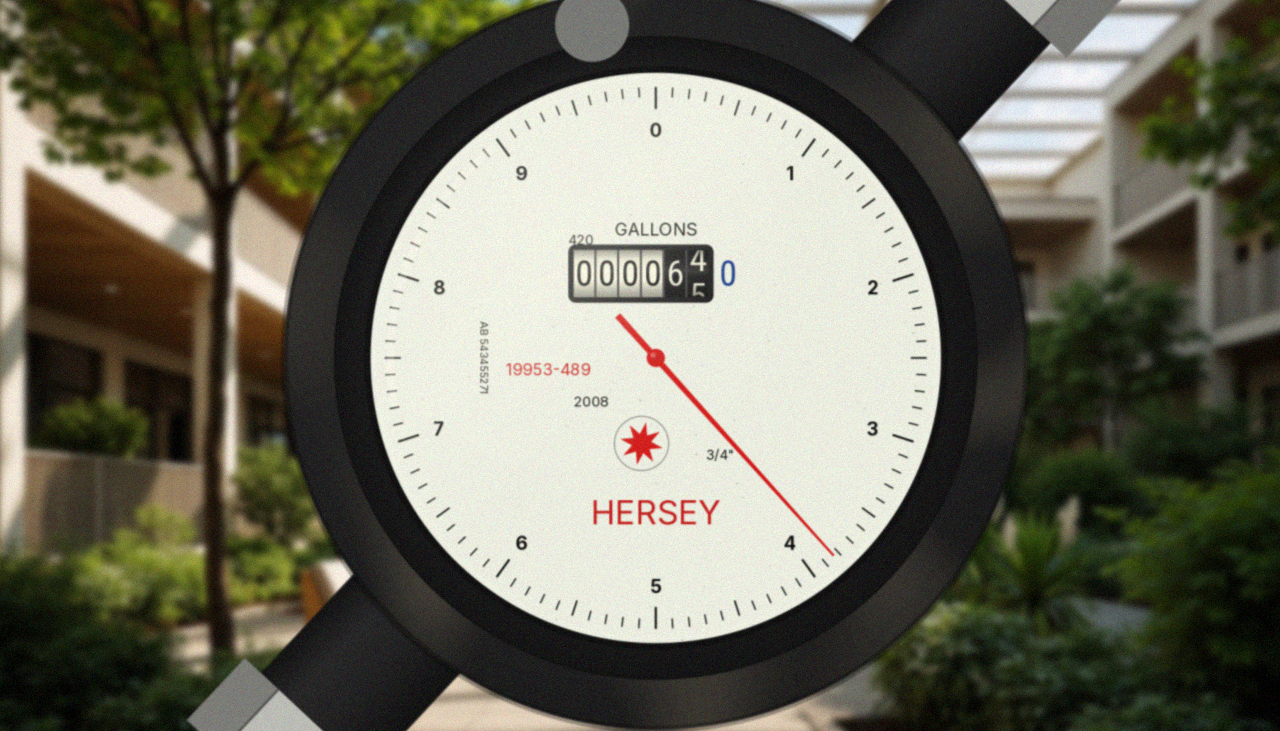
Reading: 643.8 gal
